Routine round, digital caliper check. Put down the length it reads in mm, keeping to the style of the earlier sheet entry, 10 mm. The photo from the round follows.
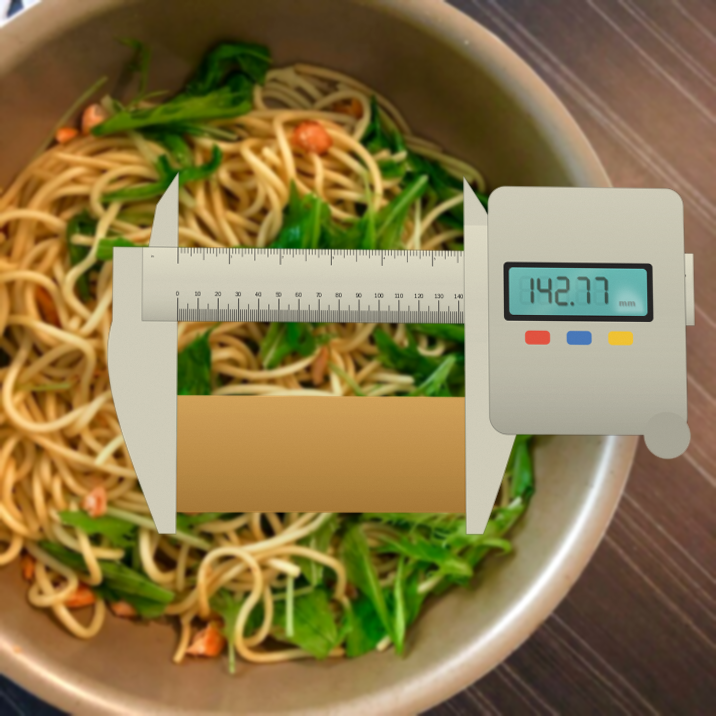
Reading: 142.77 mm
